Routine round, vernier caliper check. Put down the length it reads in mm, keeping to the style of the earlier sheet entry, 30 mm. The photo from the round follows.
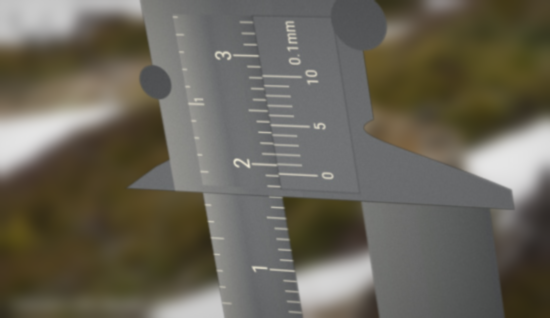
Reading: 19.2 mm
